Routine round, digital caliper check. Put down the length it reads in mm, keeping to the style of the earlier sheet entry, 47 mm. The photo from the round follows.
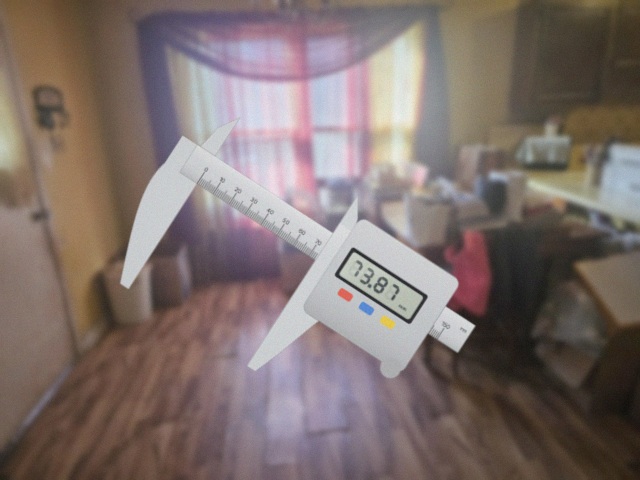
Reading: 73.87 mm
